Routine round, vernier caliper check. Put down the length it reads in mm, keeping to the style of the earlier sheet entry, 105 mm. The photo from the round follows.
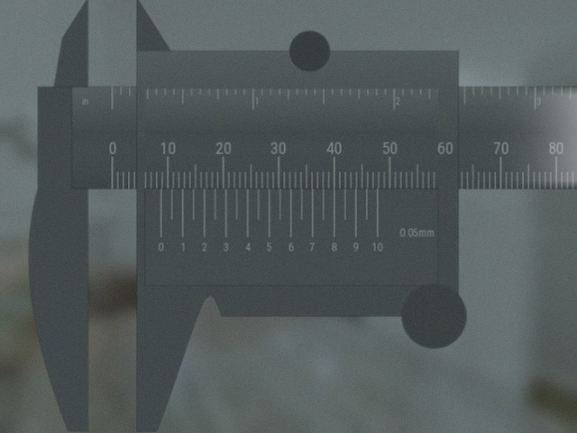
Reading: 8.8 mm
